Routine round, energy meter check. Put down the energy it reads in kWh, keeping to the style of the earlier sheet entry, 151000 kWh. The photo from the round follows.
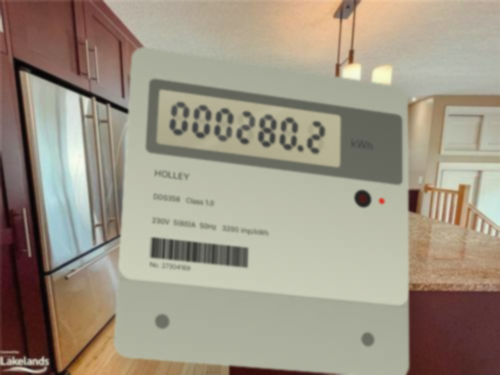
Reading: 280.2 kWh
